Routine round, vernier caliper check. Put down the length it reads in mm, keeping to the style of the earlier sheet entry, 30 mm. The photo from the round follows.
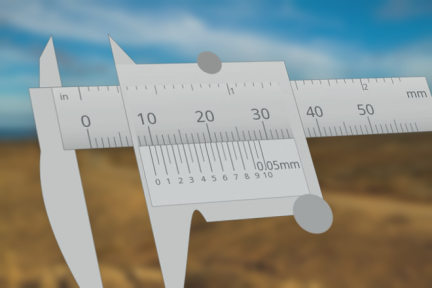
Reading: 9.4 mm
